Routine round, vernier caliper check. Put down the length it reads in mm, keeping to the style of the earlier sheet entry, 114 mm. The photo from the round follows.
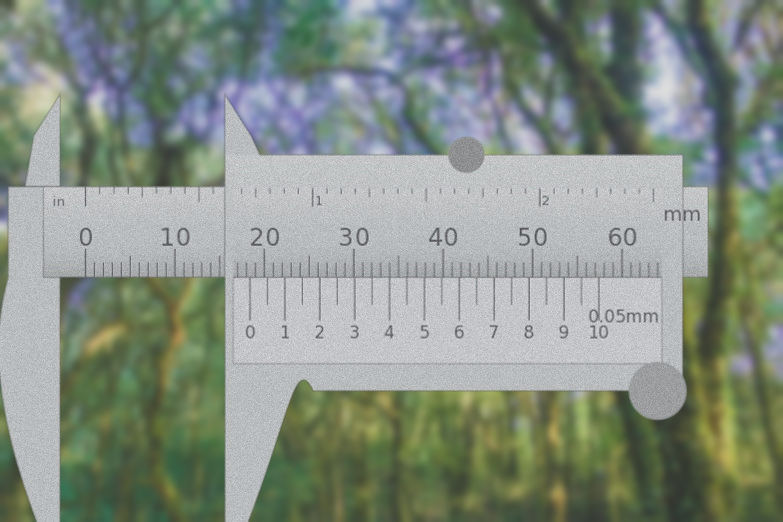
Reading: 18.4 mm
